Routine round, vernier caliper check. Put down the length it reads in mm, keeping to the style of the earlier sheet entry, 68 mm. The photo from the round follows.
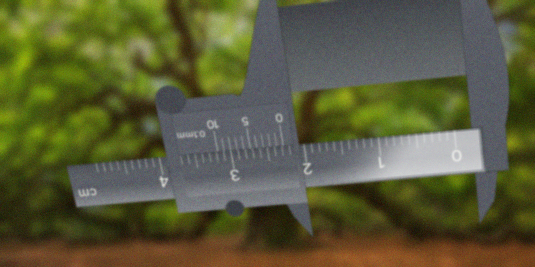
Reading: 22.8 mm
